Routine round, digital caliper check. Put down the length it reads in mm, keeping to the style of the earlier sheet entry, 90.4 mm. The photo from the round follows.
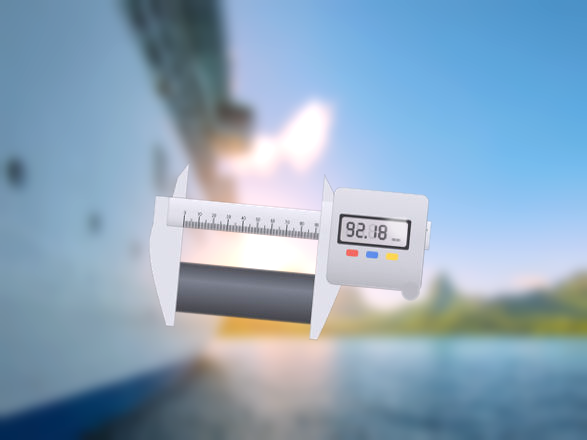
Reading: 92.18 mm
